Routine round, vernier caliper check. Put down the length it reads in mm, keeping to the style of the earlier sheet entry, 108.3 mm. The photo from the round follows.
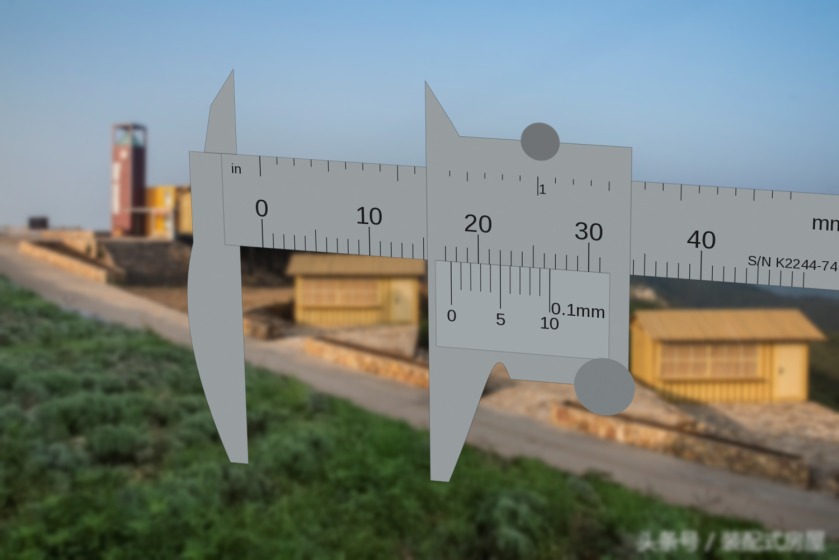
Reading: 17.5 mm
